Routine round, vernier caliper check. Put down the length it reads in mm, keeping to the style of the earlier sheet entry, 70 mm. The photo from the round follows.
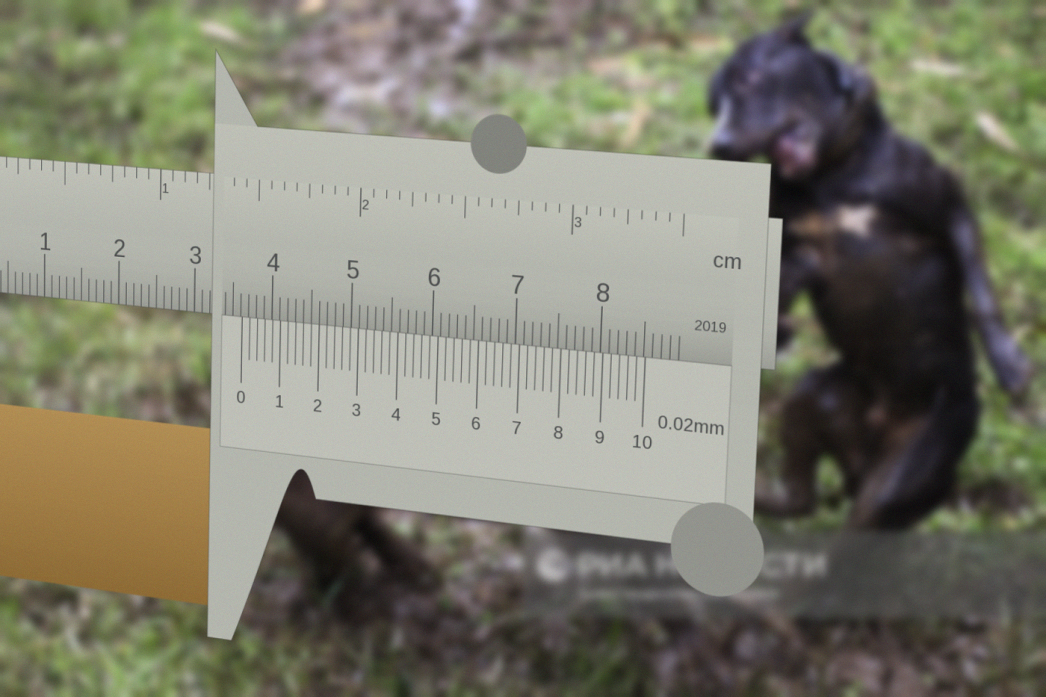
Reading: 36.2 mm
